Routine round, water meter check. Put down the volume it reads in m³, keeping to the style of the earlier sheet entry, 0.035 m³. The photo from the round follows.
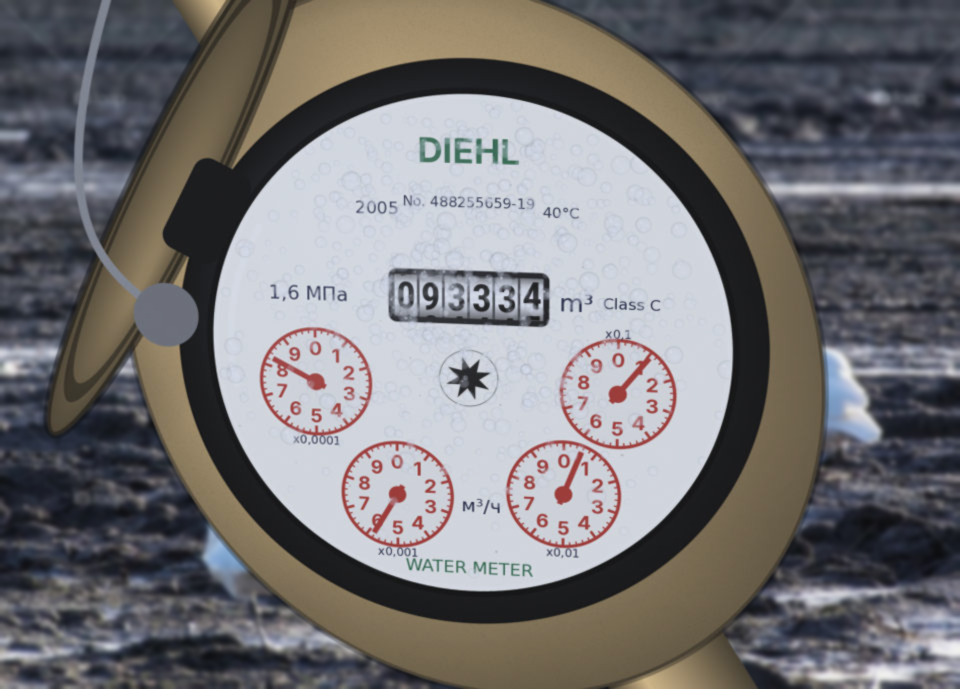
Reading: 93334.1058 m³
